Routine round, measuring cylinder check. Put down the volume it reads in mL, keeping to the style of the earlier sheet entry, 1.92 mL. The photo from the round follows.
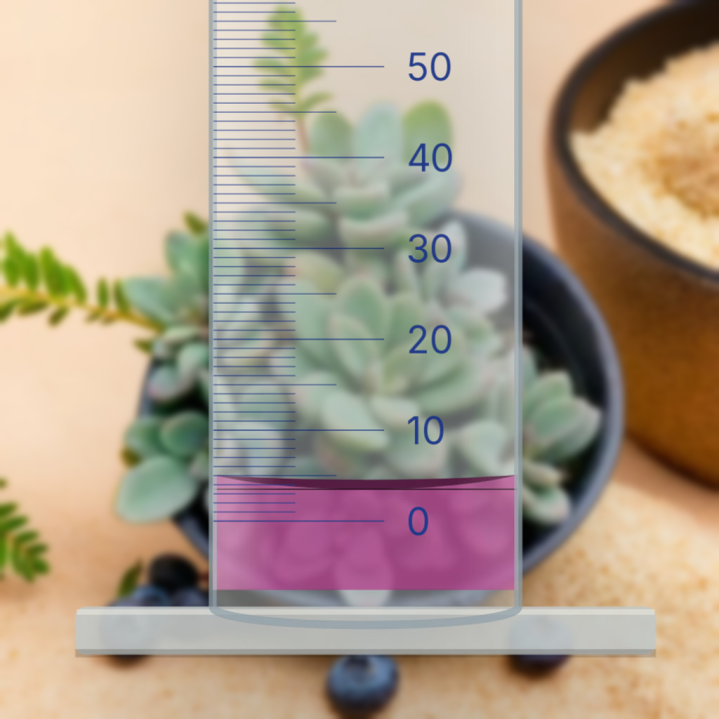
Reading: 3.5 mL
